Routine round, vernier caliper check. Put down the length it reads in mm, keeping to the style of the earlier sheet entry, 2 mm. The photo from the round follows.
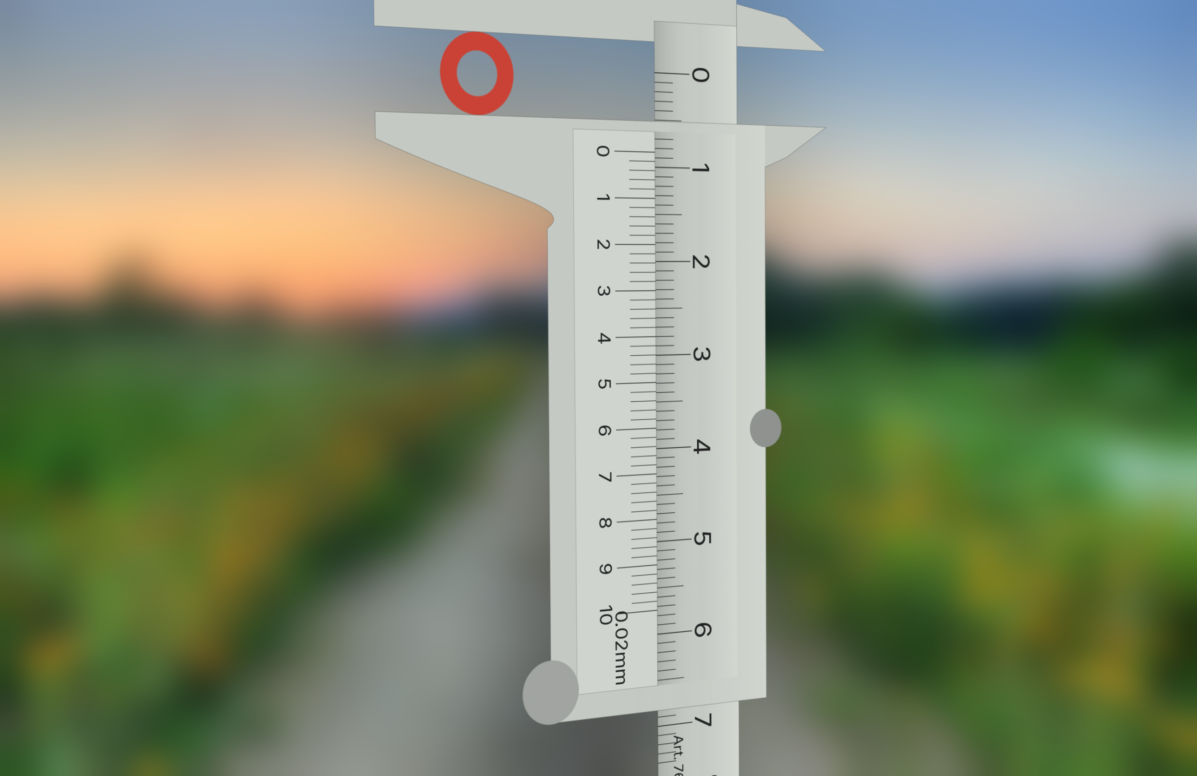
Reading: 8.4 mm
